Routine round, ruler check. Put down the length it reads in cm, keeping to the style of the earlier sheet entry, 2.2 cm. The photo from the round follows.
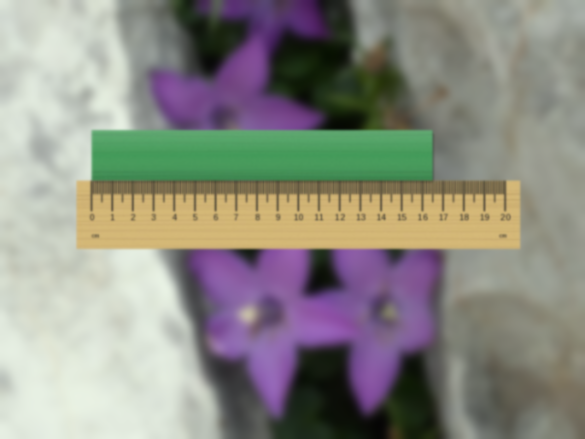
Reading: 16.5 cm
